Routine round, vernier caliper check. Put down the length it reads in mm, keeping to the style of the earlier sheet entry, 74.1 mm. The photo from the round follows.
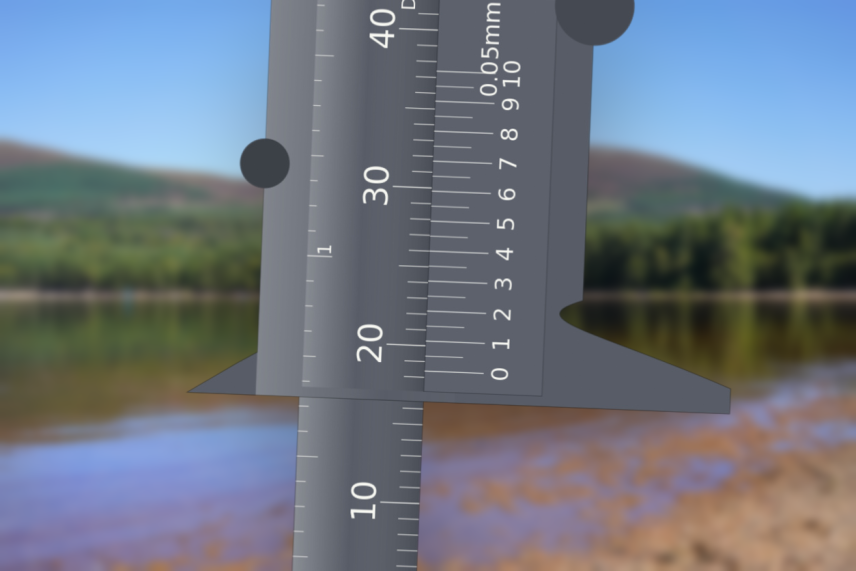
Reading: 18.4 mm
